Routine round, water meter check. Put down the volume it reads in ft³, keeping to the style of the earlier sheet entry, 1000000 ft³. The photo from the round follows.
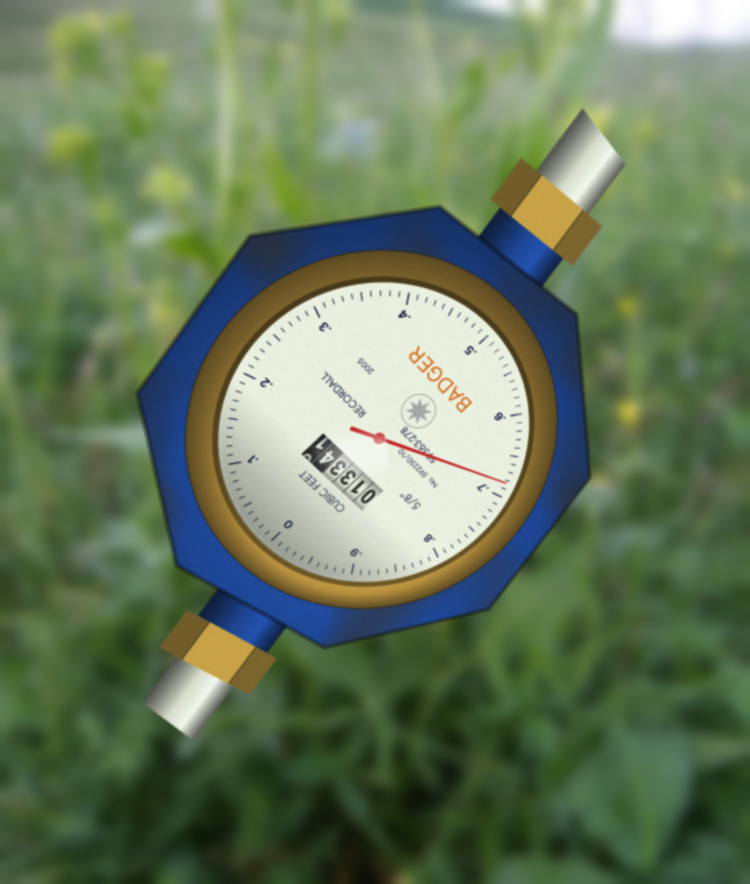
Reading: 13340.68 ft³
